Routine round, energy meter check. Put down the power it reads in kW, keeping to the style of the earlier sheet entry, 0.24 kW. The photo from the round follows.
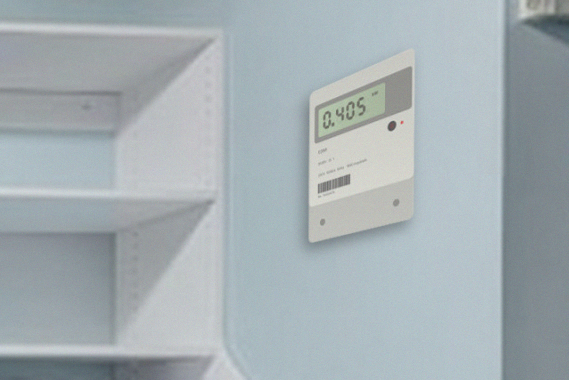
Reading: 0.405 kW
